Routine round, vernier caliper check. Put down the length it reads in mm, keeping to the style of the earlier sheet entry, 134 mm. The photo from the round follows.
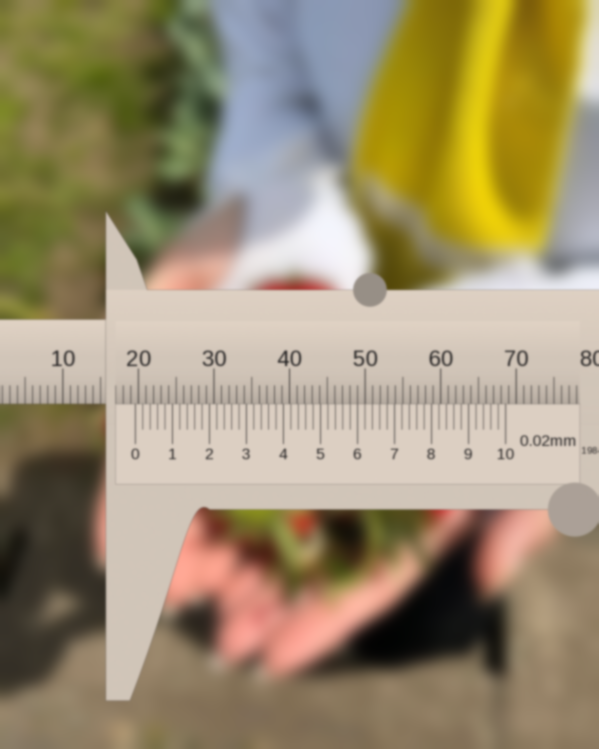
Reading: 19.6 mm
